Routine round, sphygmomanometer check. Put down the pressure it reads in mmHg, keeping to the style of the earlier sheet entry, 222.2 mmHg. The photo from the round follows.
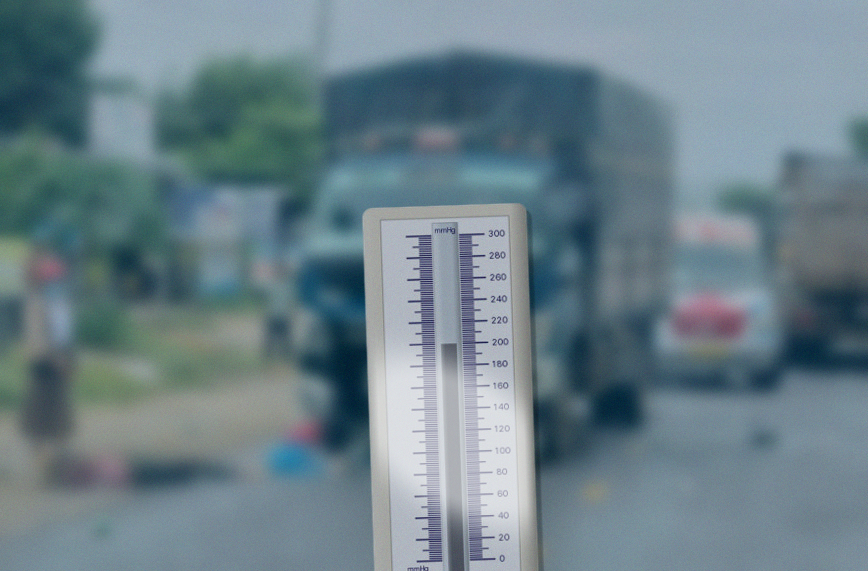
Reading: 200 mmHg
